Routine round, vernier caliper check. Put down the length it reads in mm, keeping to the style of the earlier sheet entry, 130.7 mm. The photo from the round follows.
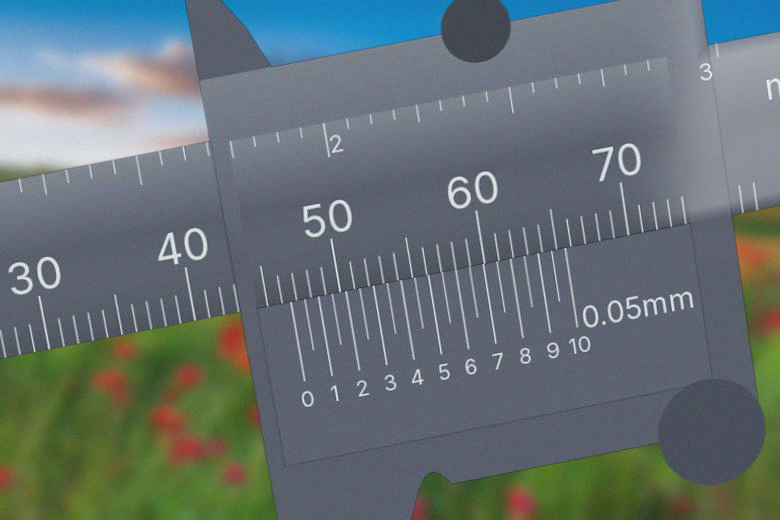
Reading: 46.6 mm
